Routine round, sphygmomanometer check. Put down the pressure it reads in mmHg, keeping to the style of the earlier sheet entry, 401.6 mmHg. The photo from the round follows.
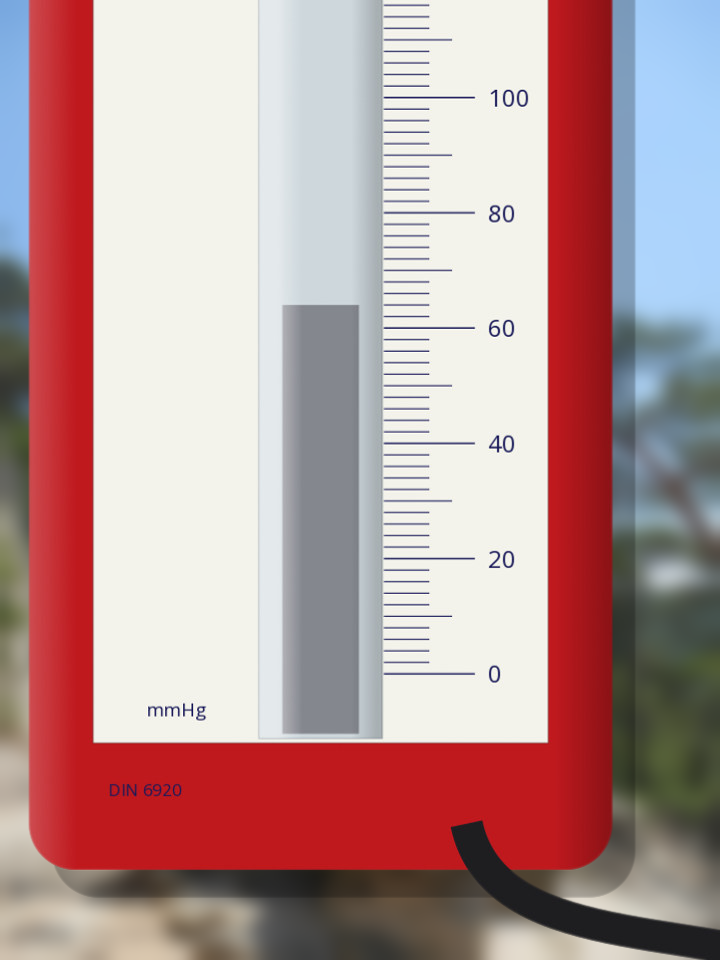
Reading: 64 mmHg
